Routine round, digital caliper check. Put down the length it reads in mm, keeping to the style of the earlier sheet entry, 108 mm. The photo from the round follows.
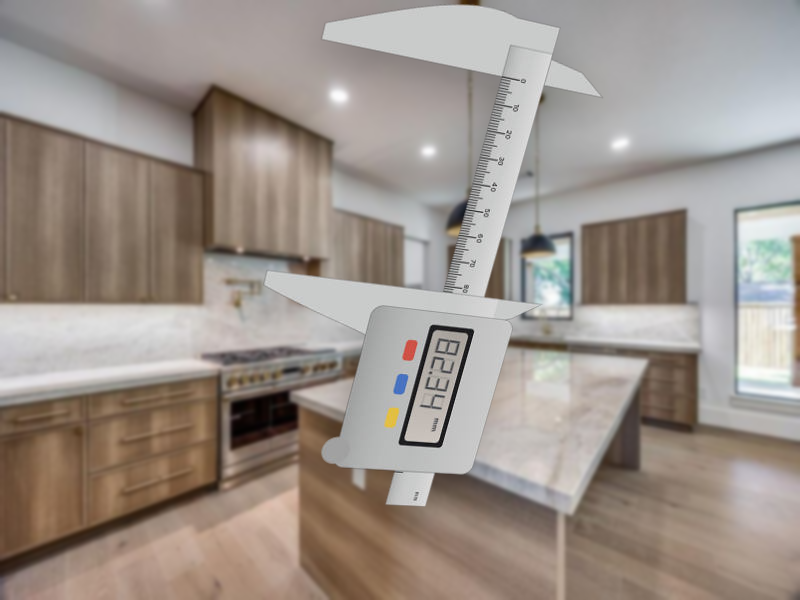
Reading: 82.34 mm
